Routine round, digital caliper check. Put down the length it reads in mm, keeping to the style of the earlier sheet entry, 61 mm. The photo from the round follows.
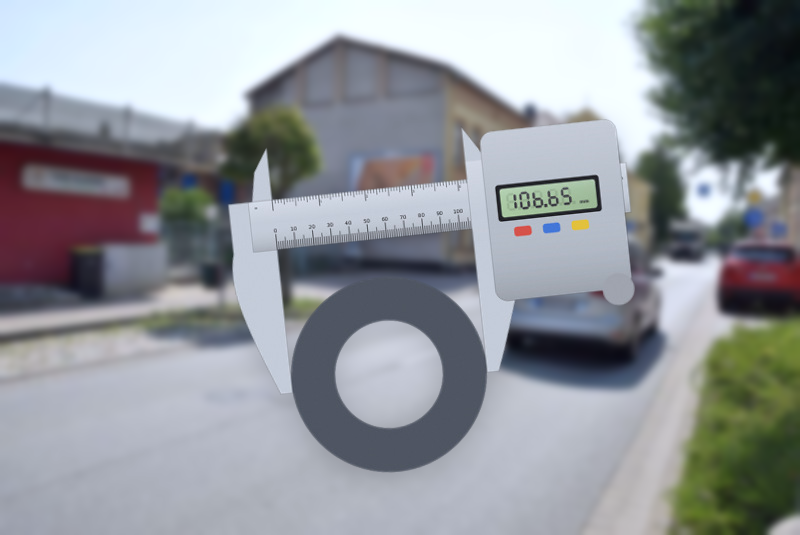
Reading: 106.65 mm
